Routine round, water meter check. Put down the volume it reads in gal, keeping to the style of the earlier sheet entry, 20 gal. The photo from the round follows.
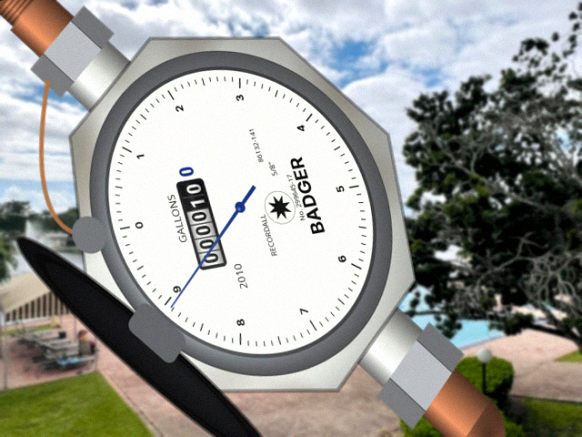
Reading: 98.9 gal
